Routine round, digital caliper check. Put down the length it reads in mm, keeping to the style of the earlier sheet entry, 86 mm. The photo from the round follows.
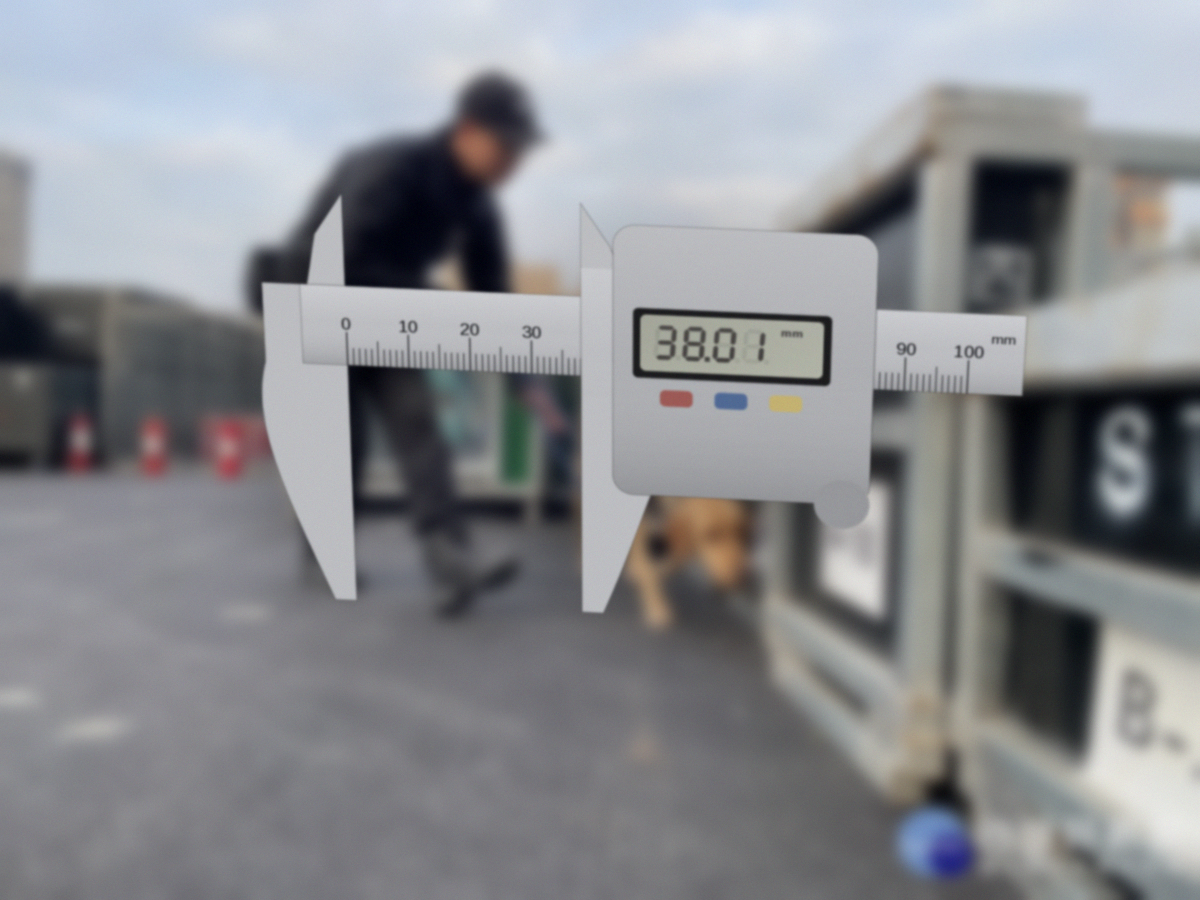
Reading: 38.01 mm
